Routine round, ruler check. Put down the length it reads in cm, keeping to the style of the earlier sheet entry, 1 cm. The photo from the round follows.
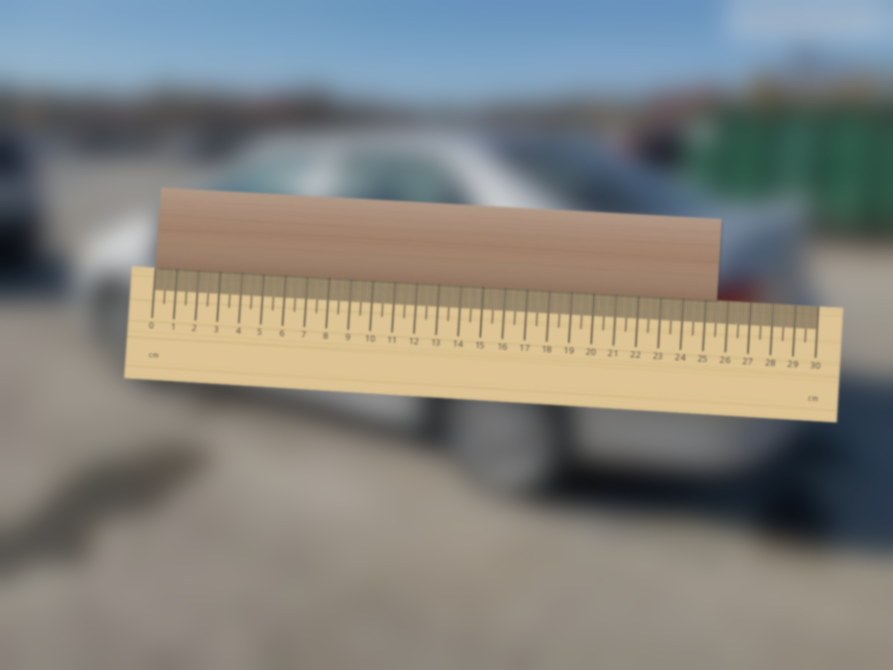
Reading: 25.5 cm
